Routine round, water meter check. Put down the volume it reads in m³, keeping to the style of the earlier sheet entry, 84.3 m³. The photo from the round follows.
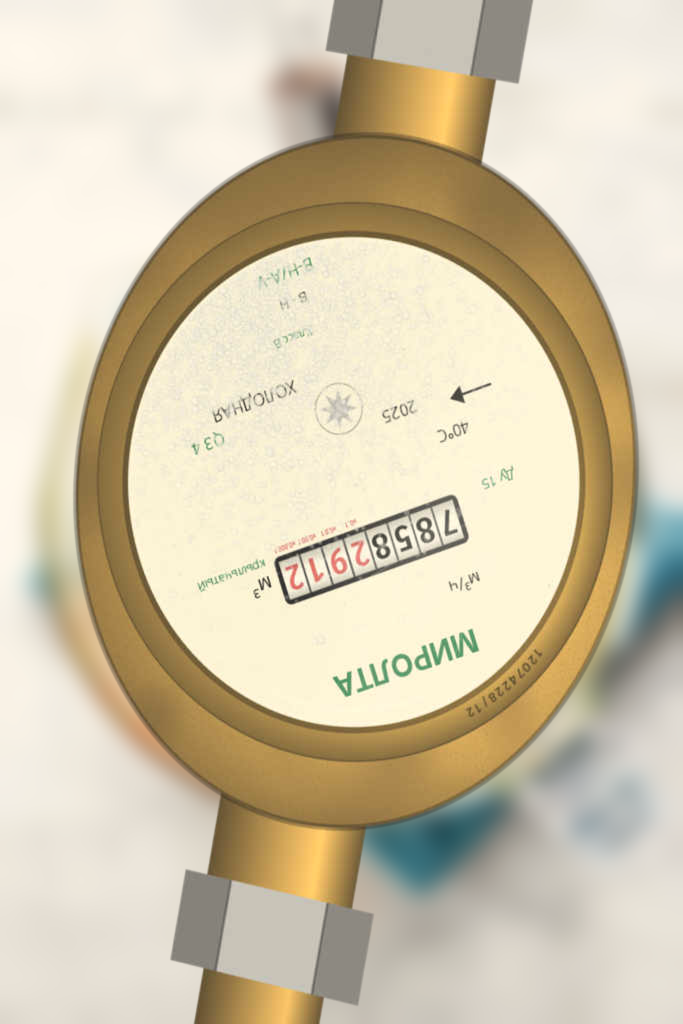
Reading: 7858.2912 m³
